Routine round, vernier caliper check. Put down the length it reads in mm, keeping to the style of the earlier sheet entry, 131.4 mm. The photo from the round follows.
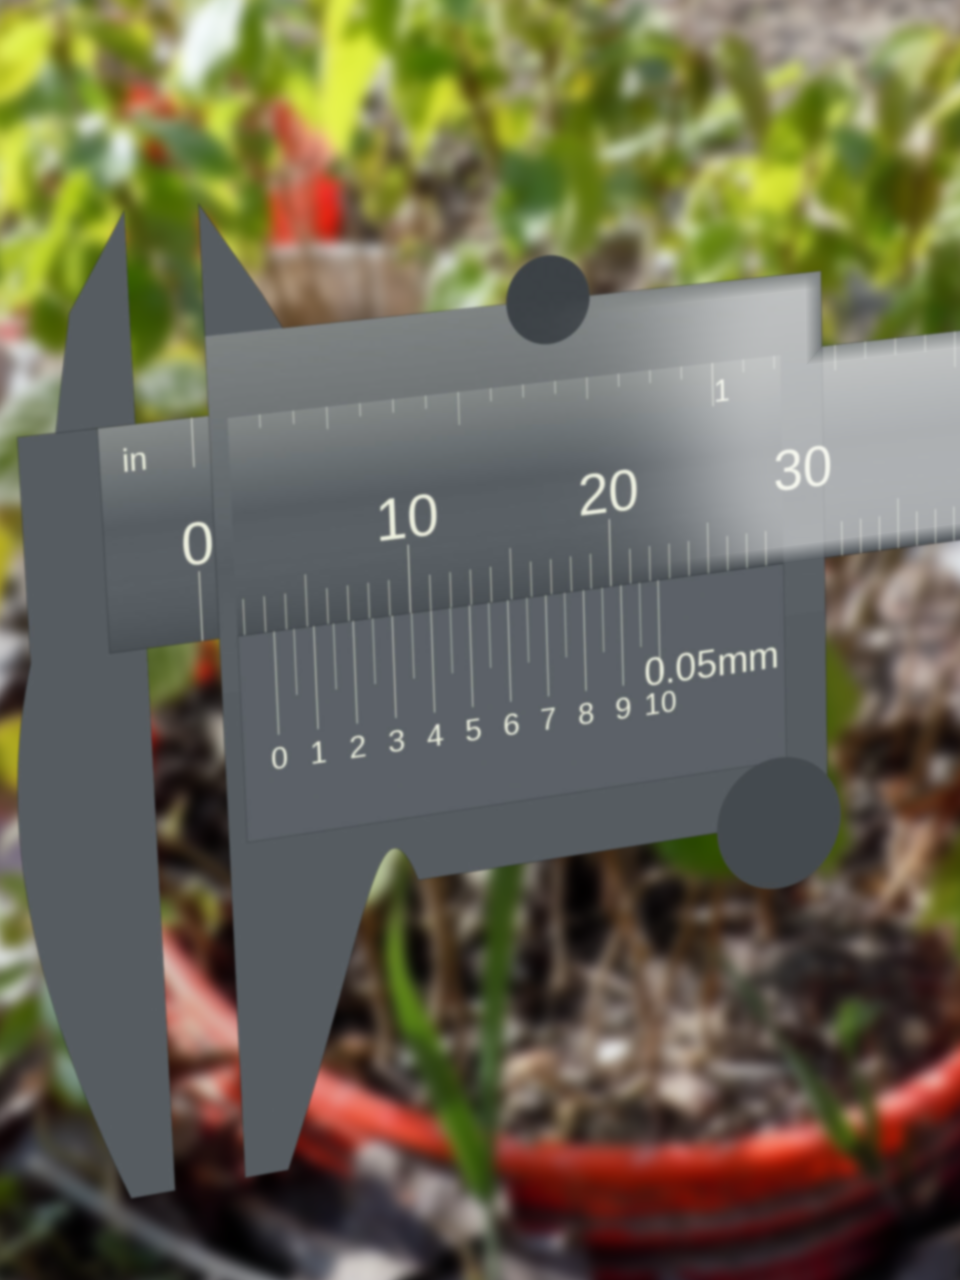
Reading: 3.4 mm
